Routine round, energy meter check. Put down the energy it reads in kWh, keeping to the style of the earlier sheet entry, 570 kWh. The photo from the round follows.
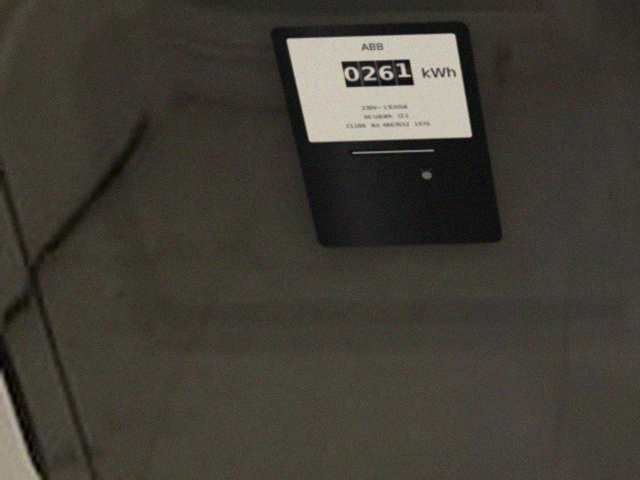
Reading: 261 kWh
